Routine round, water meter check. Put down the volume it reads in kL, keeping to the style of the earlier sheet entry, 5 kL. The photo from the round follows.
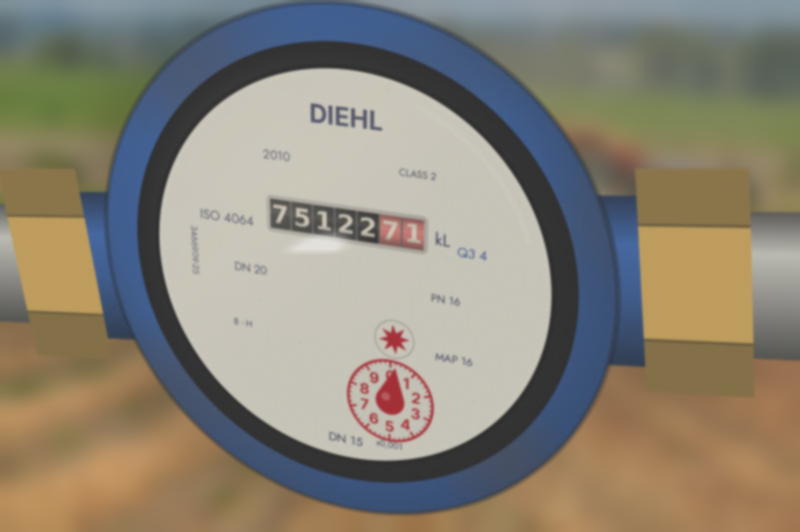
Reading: 75122.710 kL
